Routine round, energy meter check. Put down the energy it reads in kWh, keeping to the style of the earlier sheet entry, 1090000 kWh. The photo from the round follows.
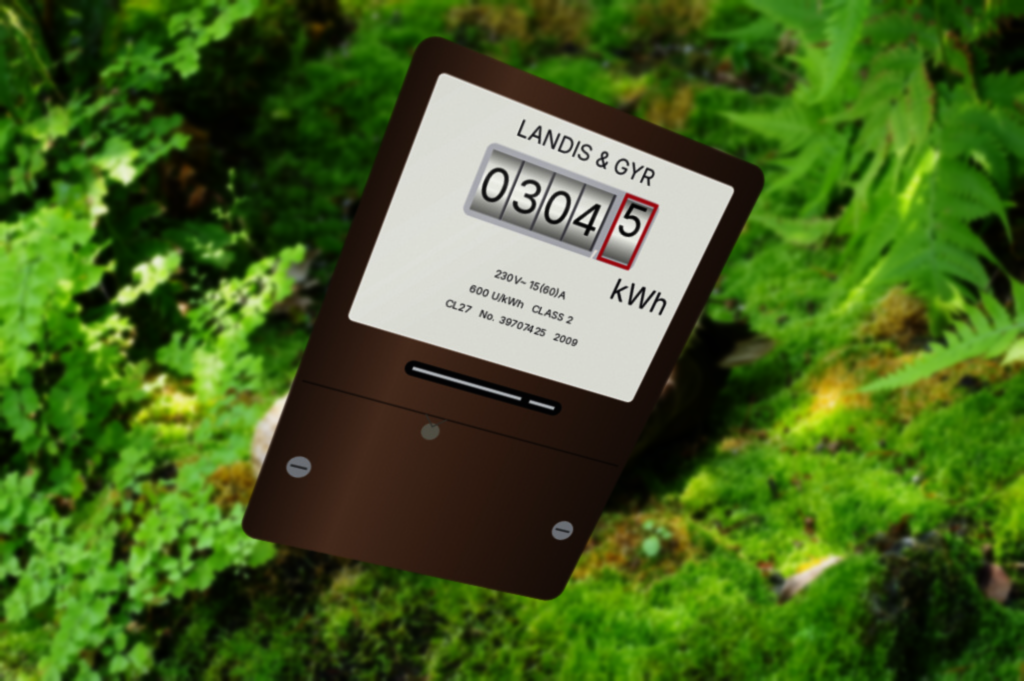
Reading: 304.5 kWh
